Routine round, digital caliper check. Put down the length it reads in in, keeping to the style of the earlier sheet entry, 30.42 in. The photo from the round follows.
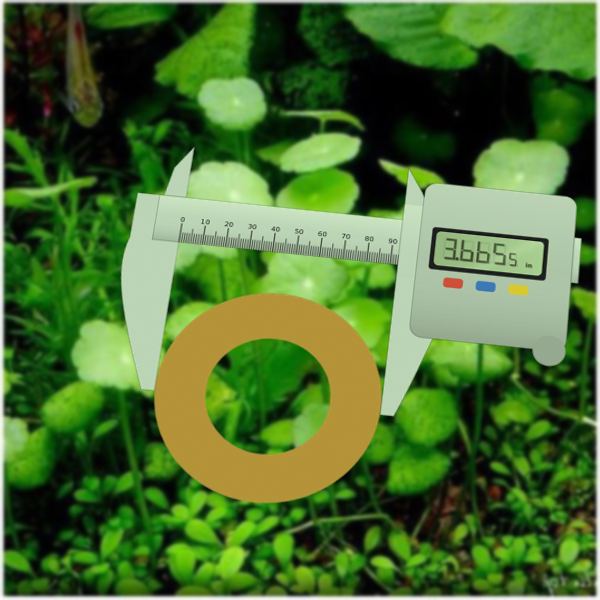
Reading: 3.6655 in
